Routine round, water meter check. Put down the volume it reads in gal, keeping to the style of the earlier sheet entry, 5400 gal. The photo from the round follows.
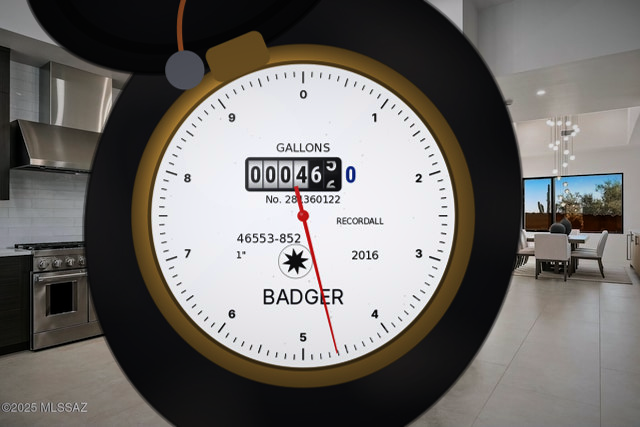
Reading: 4654.6 gal
